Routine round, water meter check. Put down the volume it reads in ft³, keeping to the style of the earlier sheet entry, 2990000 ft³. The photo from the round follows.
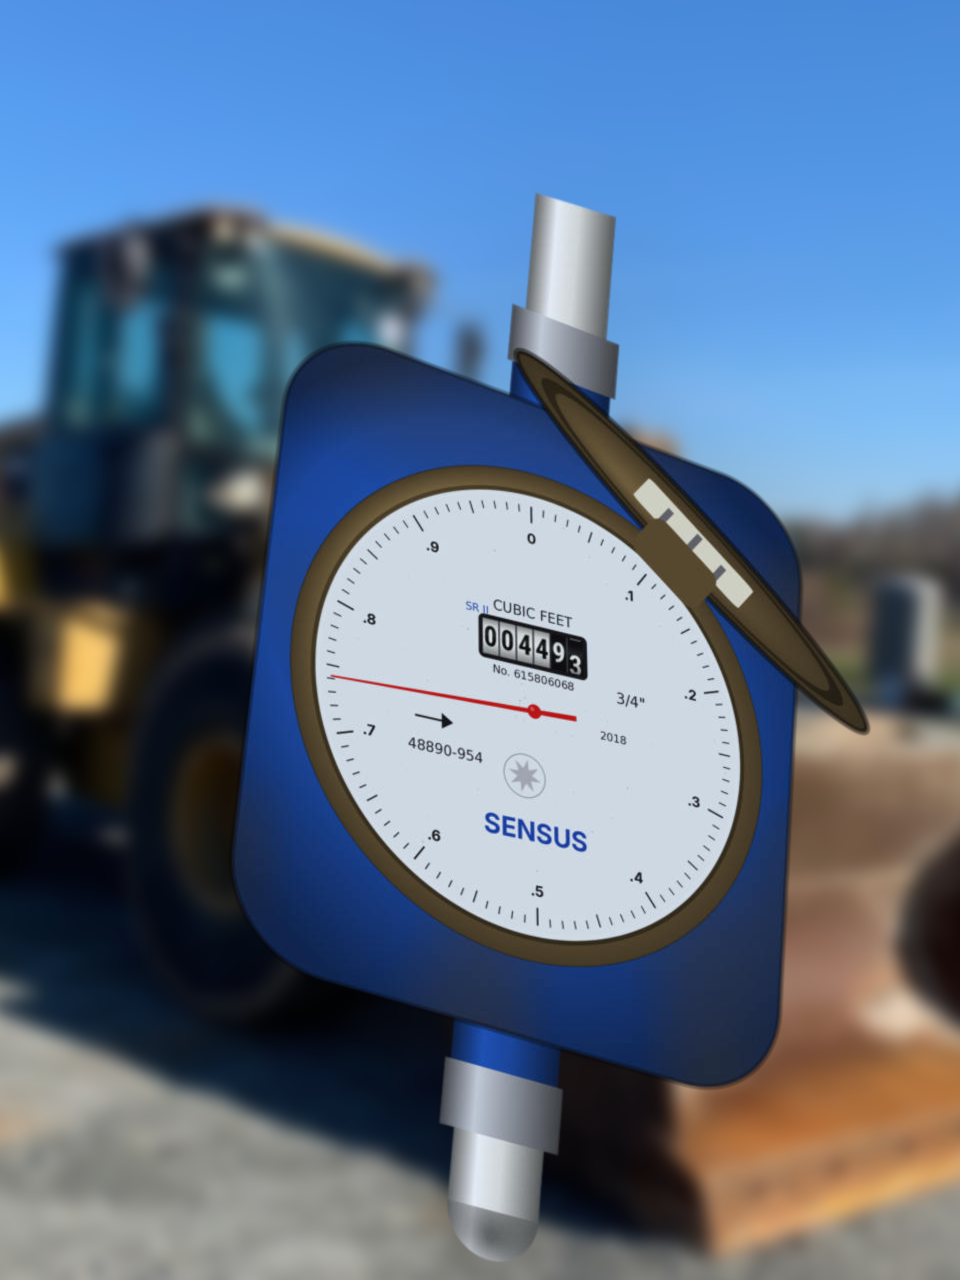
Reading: 4492.74 ft³
